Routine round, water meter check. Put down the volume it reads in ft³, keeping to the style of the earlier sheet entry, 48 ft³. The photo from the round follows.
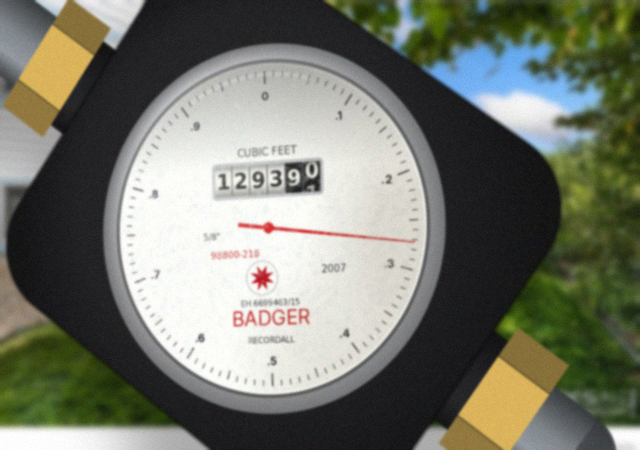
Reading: 129390.27 ft³
